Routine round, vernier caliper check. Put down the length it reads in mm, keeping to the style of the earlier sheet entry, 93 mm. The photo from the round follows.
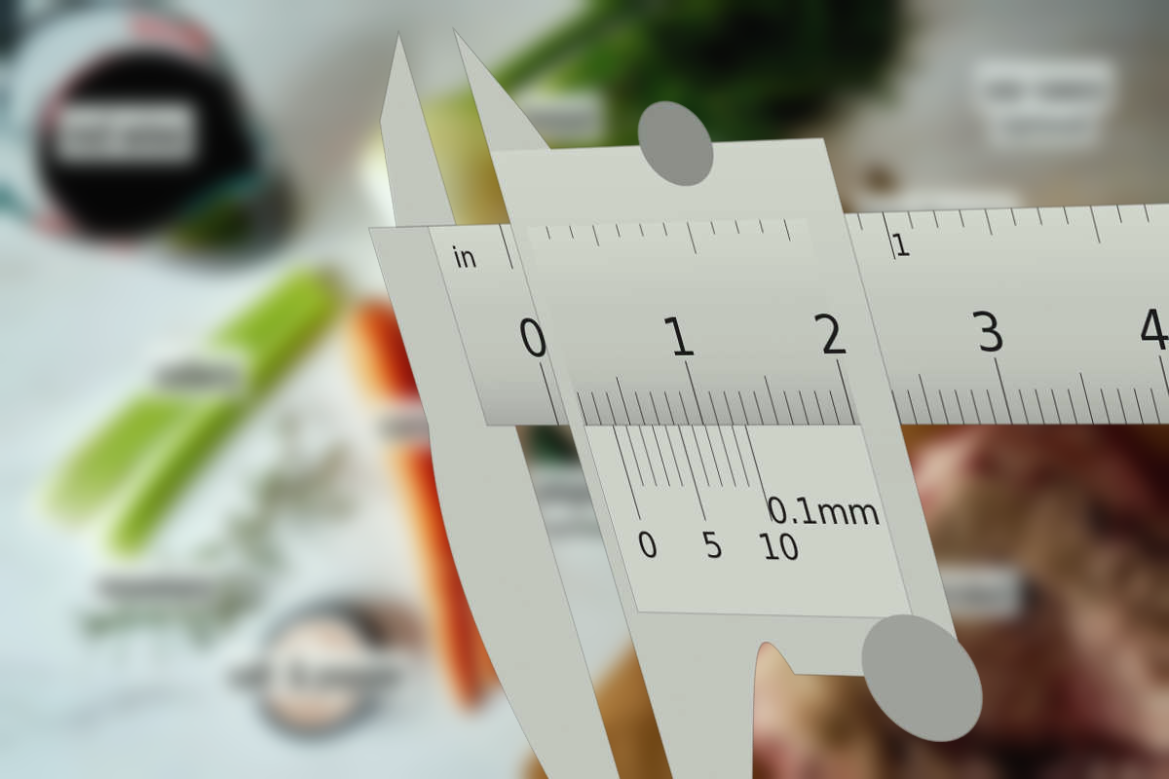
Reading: 3.8 mm
